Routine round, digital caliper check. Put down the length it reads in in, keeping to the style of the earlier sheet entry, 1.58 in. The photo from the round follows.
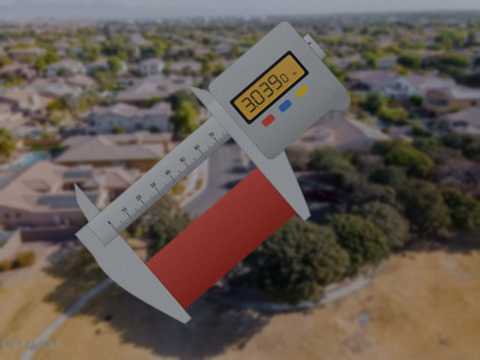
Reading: 3.0390 in
